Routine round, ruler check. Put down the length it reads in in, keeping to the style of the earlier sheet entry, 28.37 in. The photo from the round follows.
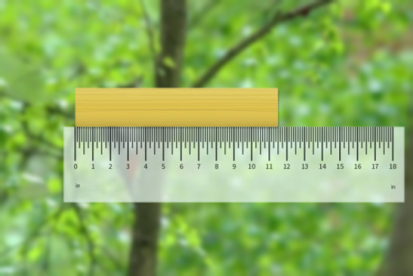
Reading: 11.5 in
